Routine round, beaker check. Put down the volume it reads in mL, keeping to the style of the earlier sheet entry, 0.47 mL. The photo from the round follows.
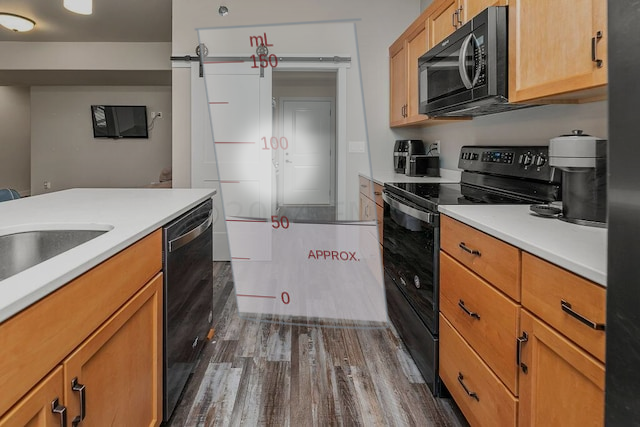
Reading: 50 mL
